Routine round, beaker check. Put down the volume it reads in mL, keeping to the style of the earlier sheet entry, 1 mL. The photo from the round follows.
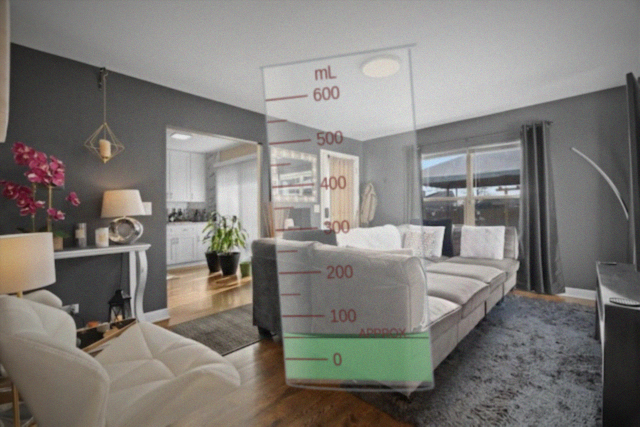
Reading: 50 mL
